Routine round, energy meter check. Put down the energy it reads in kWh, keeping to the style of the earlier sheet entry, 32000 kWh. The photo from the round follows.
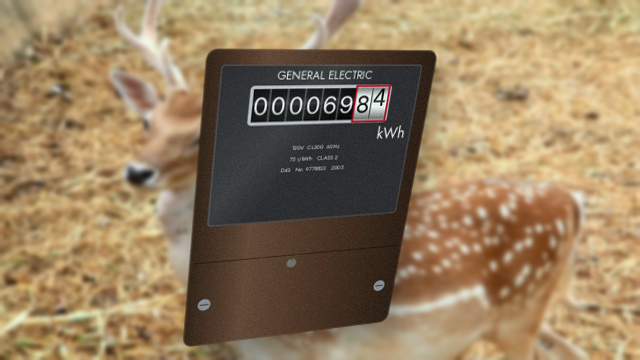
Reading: 69.84 kWh
